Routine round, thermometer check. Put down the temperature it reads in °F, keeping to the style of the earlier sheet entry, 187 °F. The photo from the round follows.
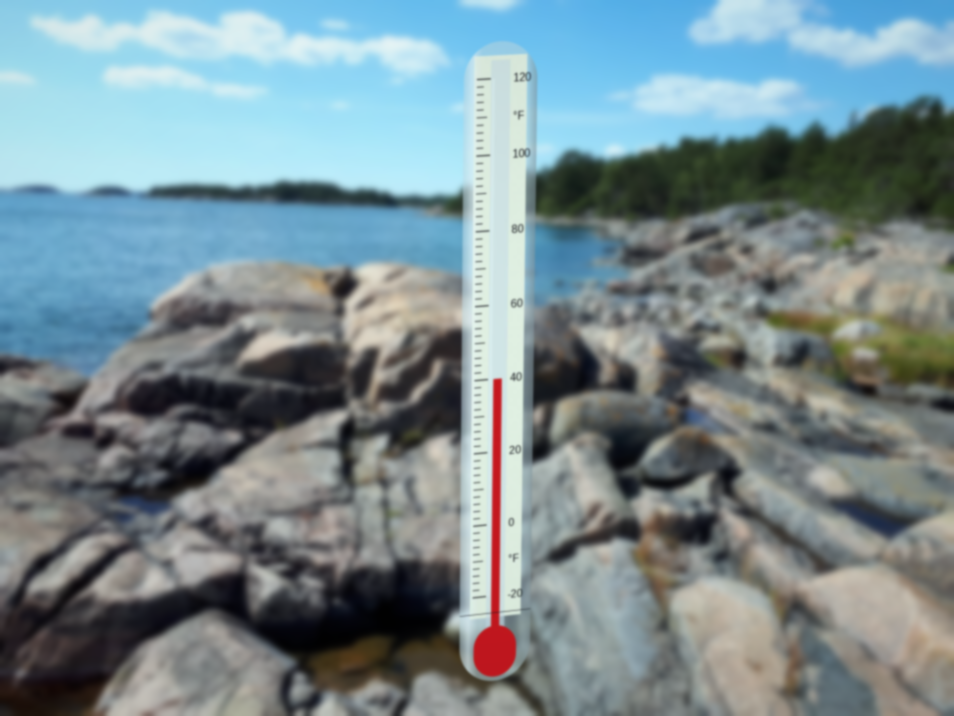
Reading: 40 °F
